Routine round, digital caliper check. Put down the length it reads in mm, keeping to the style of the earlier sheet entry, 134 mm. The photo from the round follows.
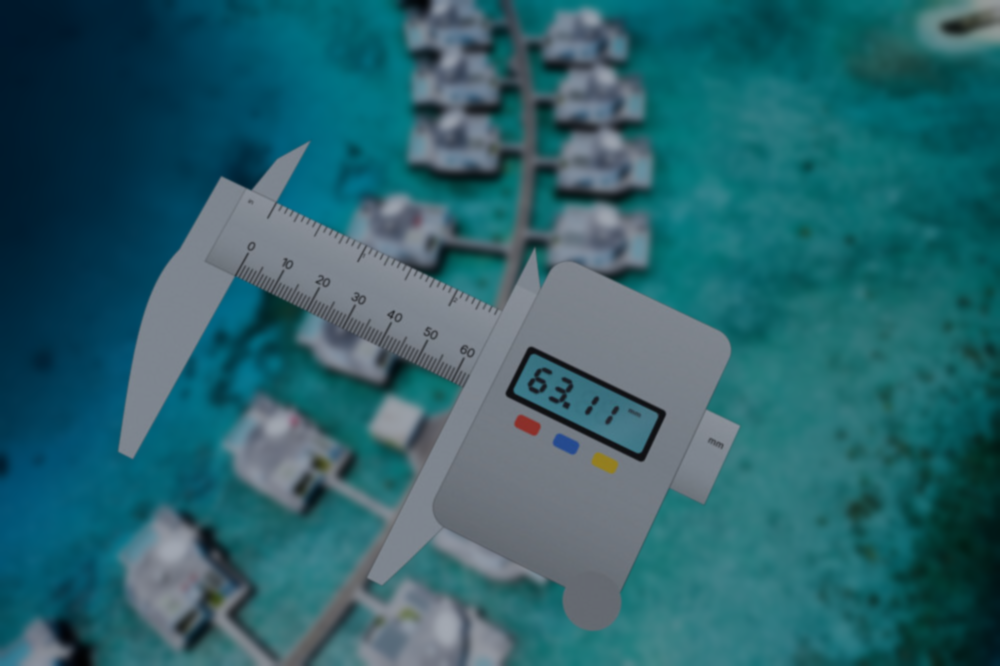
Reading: 63.11 mm
